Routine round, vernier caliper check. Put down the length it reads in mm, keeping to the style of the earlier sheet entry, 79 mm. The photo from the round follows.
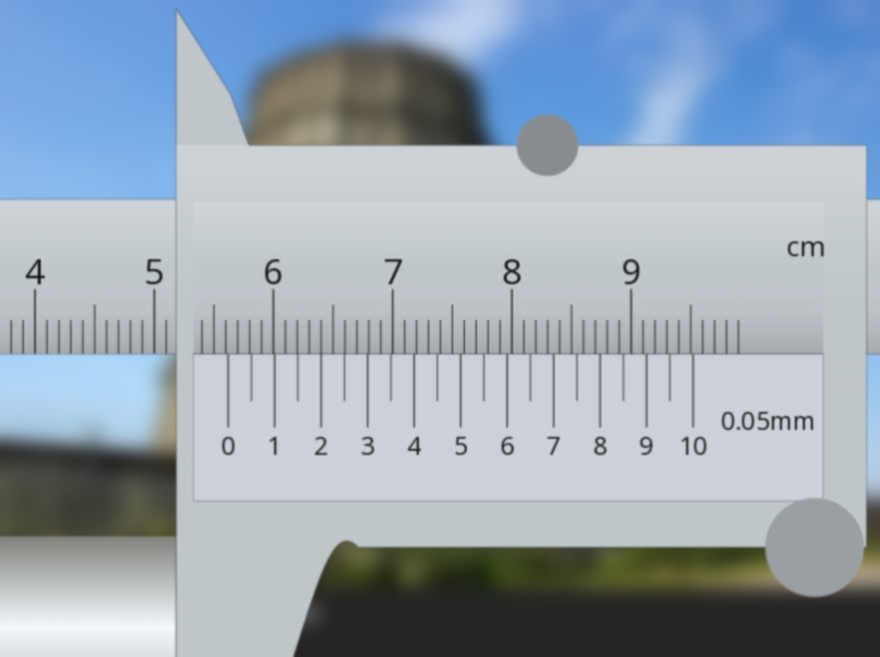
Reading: 56.2 mm
